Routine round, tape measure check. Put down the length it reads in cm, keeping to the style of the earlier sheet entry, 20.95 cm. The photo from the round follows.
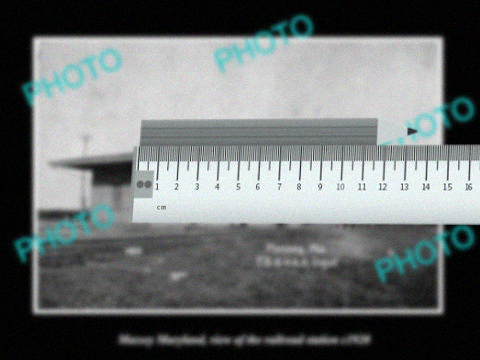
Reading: 13.5 cm
